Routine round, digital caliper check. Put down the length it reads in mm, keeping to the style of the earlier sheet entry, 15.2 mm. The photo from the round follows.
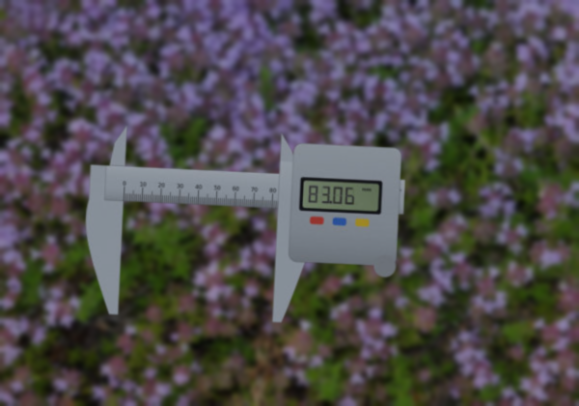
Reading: 83.06 mm
